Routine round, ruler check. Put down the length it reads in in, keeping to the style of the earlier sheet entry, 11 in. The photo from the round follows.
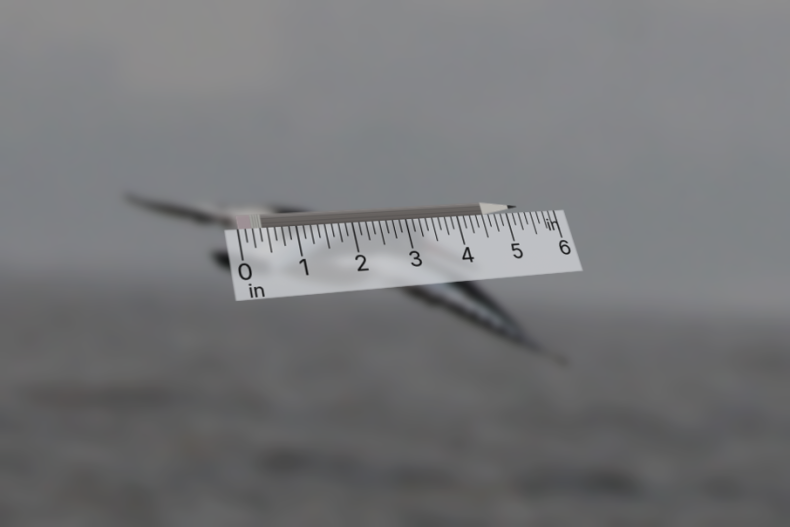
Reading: 5.25 in
